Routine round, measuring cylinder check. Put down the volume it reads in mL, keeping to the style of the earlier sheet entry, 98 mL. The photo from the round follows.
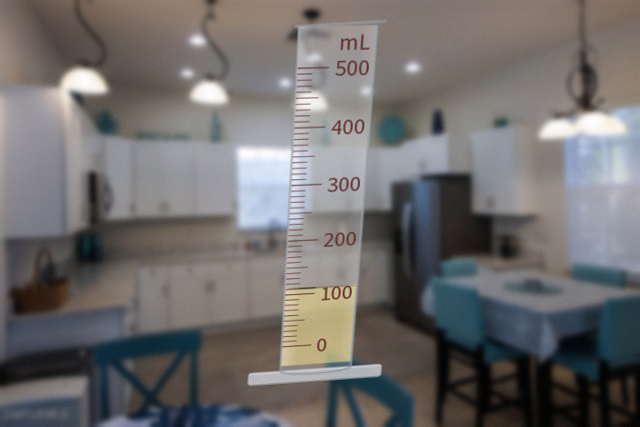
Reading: 110 mL
